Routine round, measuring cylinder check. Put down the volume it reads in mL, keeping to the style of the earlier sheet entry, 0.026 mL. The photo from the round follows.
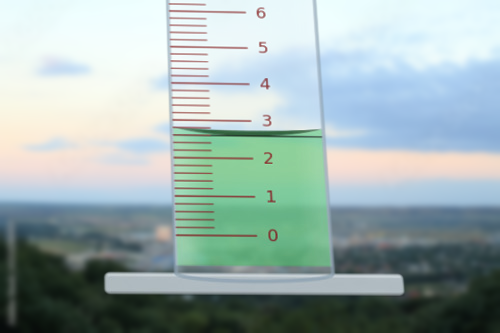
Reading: 2.6 mL
